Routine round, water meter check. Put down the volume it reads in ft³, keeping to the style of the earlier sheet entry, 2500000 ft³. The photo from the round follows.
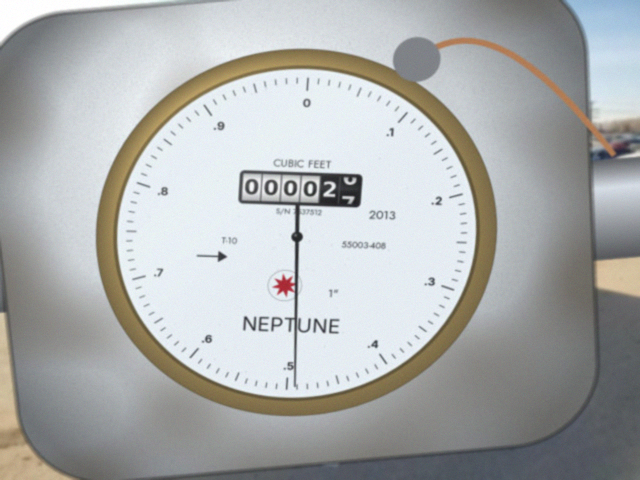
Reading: 26.49 ft³
